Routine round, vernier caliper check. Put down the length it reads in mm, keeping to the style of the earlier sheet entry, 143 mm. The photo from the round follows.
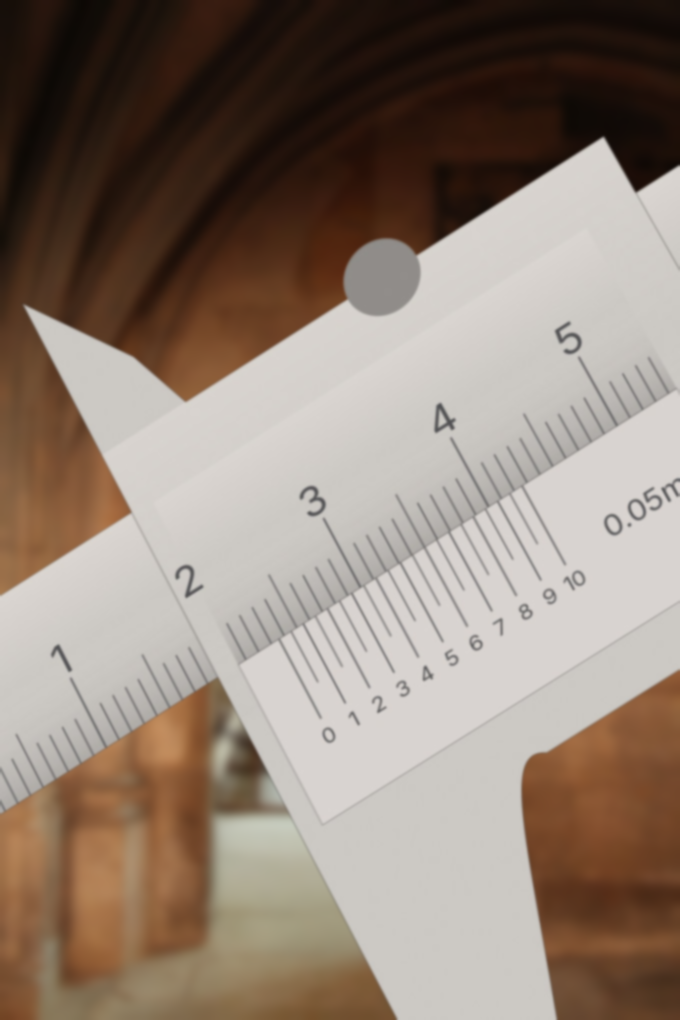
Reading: 23.6 mm
